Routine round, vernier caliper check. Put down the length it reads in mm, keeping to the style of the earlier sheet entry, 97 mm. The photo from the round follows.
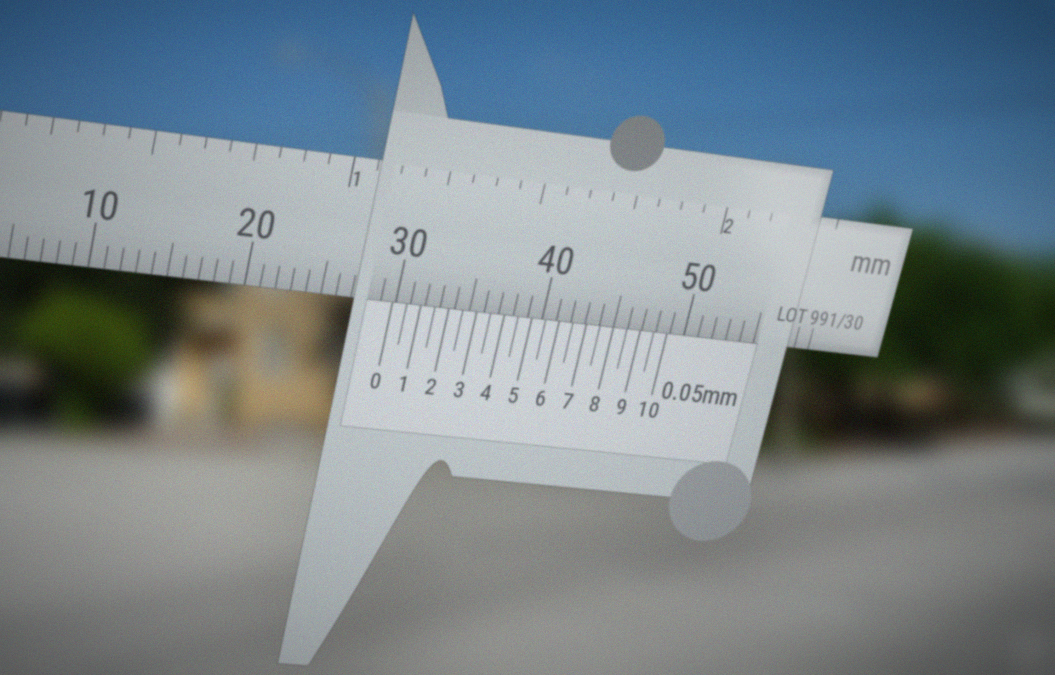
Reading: 29.8 mm
